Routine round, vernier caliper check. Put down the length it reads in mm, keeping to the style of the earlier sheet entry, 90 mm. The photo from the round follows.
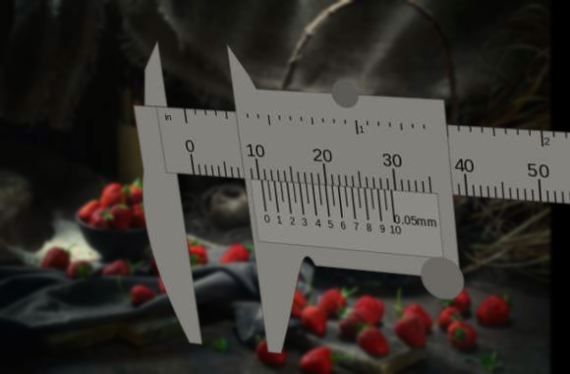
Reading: 10.4 mm
